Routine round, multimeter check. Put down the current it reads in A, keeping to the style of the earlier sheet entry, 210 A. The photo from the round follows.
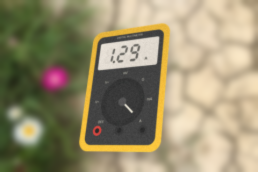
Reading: 1.29 A
